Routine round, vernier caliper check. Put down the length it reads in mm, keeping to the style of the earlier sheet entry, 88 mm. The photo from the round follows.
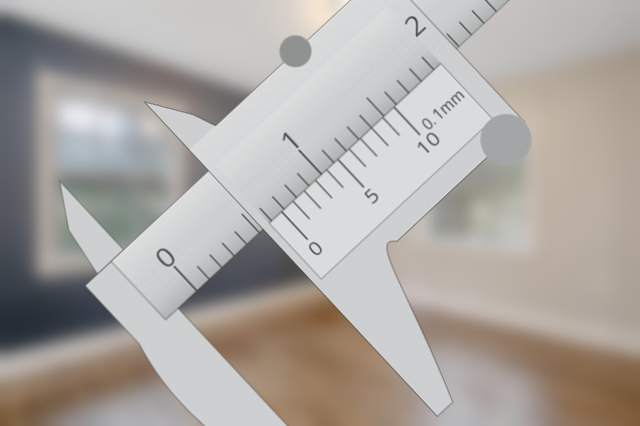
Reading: 6.8 mm
